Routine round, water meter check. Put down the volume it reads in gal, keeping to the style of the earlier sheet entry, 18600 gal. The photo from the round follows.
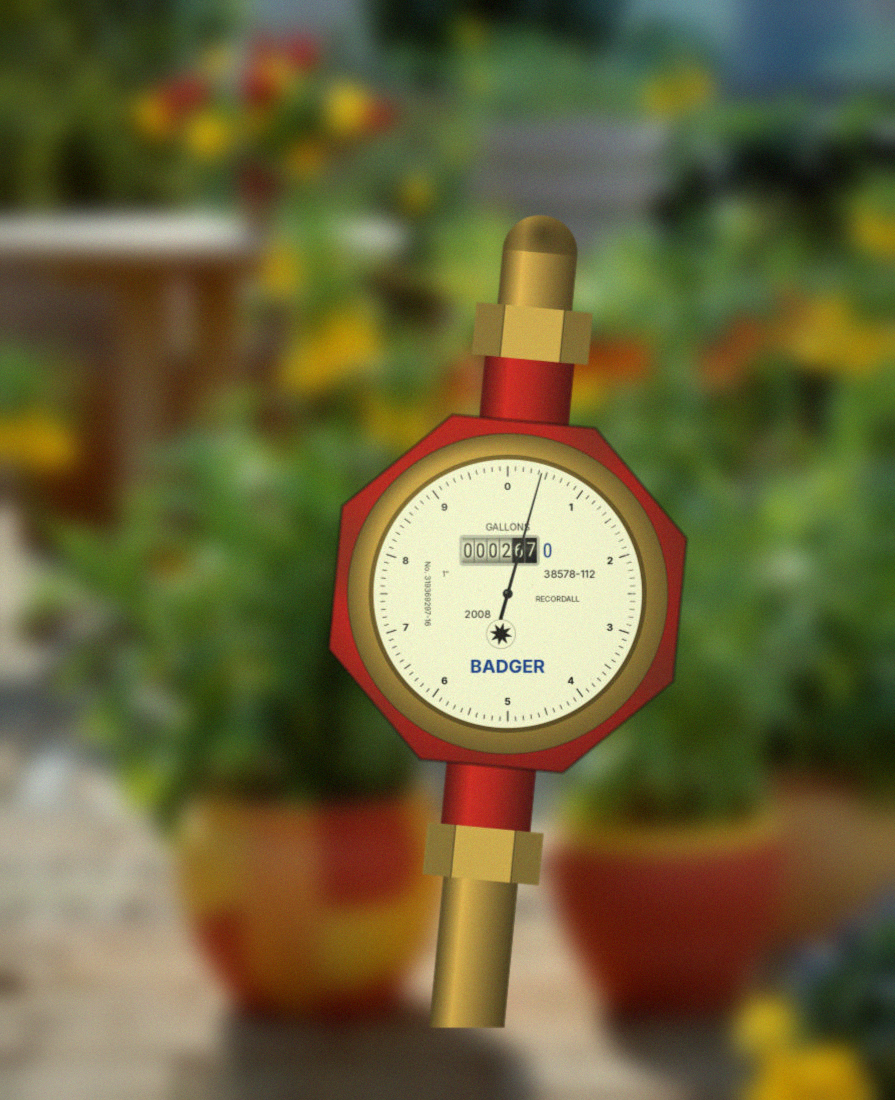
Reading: 2670.4 gal
